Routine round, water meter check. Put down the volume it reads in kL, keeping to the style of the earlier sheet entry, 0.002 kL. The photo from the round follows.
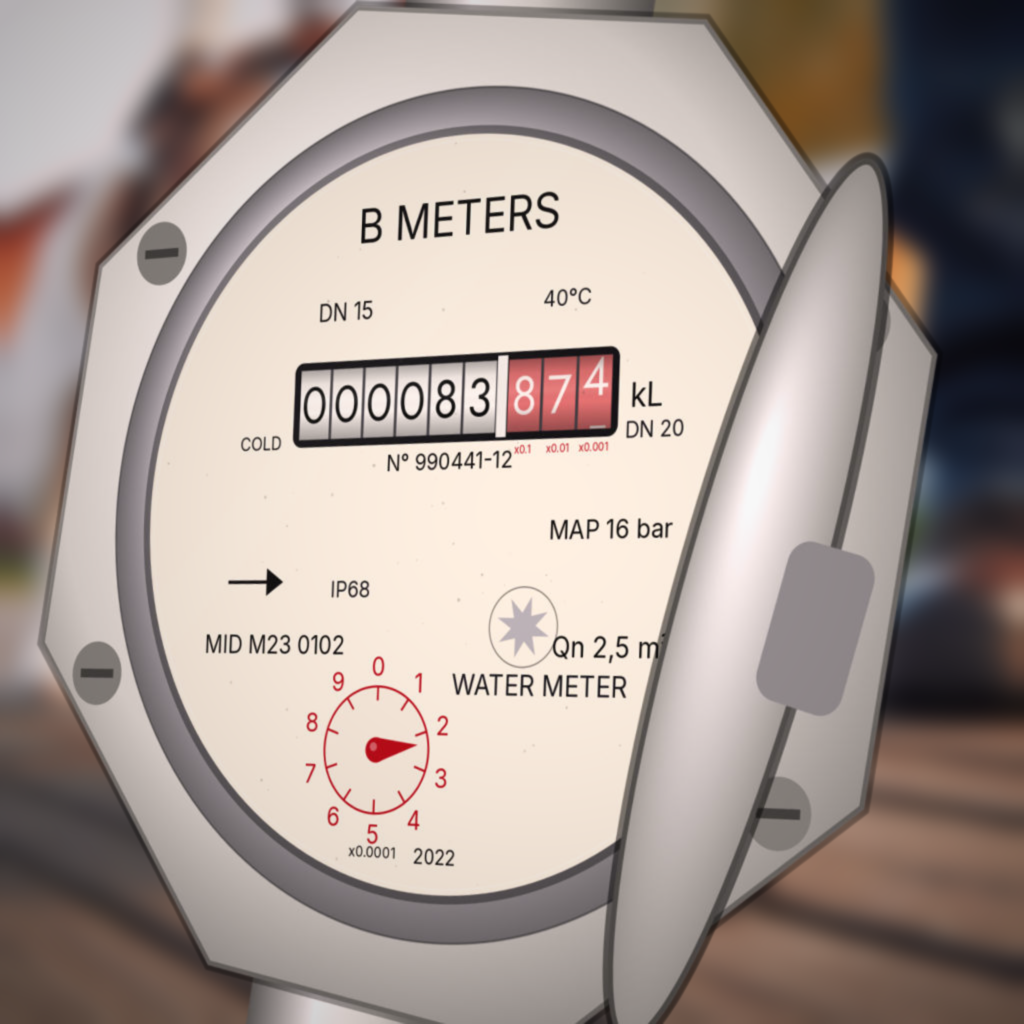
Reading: 83.8742 kL
